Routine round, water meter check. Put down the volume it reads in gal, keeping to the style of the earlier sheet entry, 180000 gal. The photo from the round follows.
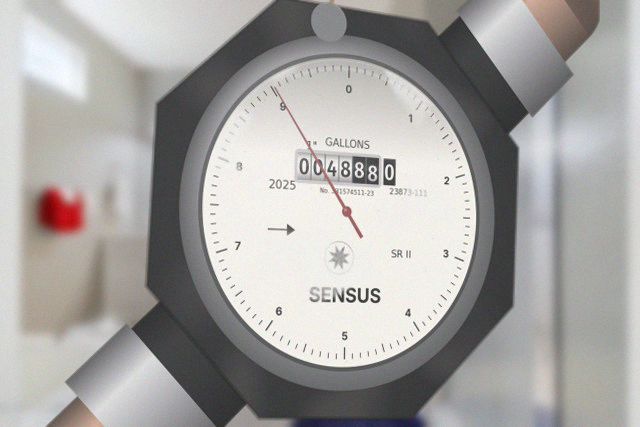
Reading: 48879.0 gal
